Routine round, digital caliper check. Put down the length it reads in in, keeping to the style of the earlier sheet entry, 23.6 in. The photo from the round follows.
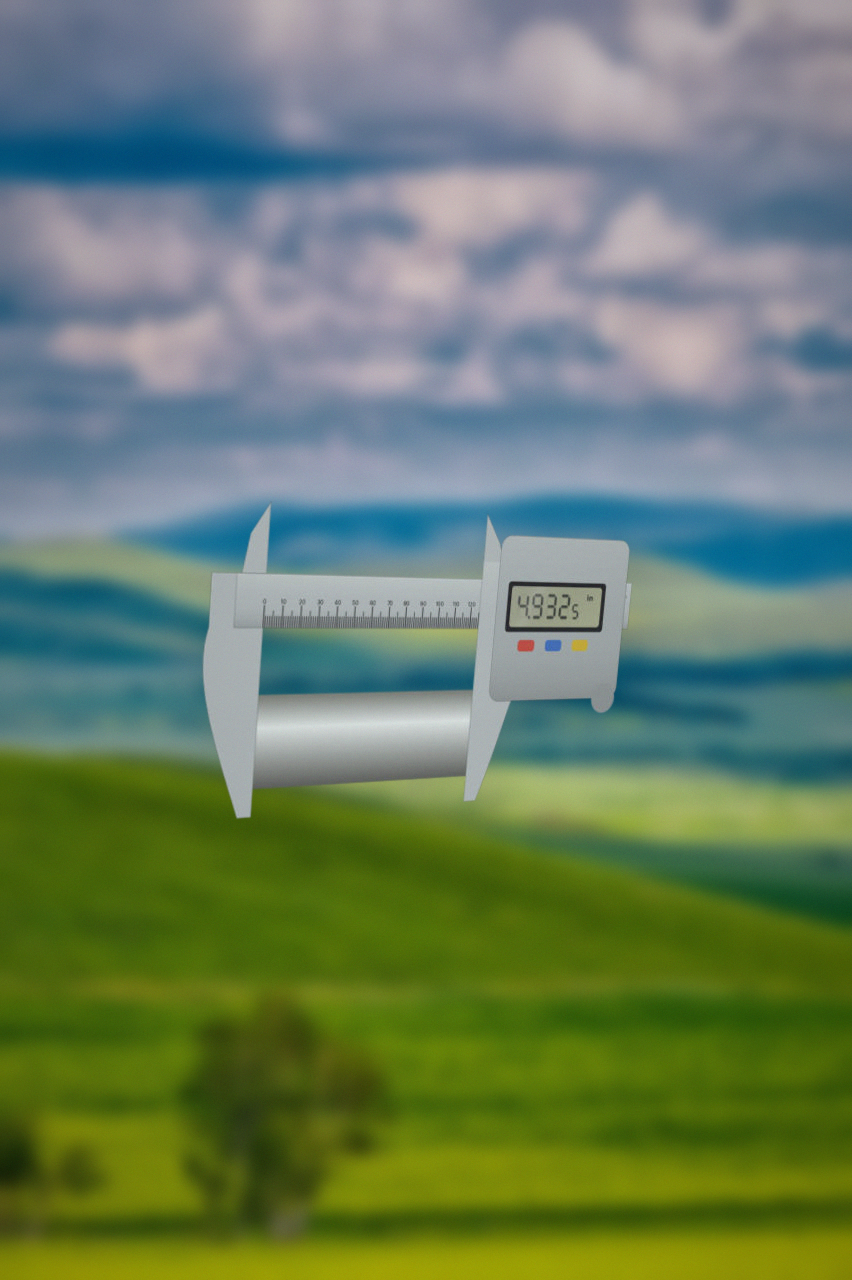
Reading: 4.9325 in
